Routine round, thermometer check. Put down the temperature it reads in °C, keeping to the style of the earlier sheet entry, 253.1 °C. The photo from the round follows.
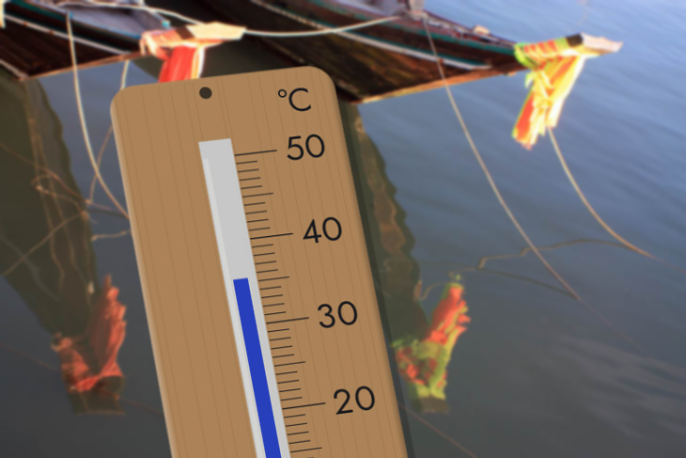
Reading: 35.5 °C
